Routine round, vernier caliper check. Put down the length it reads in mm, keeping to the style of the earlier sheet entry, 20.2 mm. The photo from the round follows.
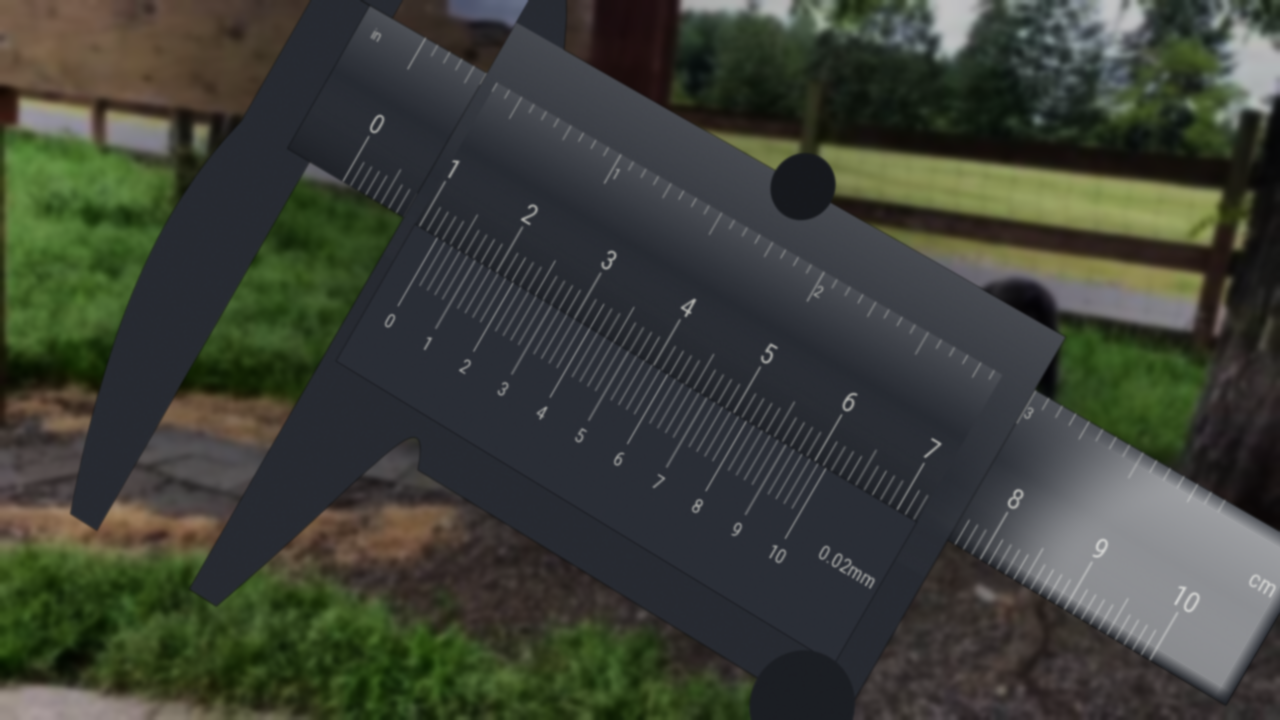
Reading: 12.4 mm
